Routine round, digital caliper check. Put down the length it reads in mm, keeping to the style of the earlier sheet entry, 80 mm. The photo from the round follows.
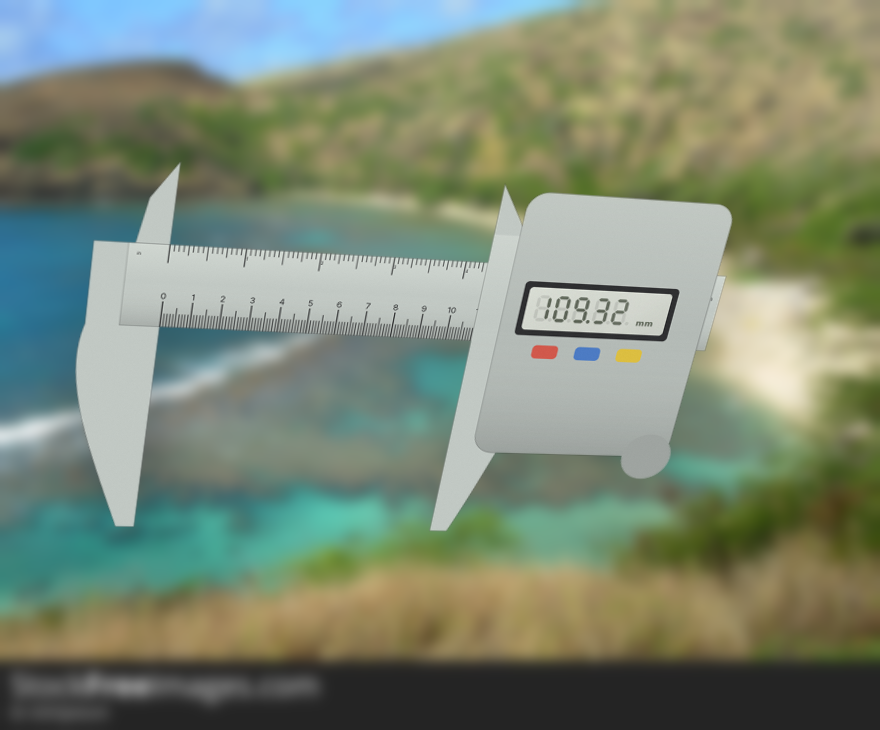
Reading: 109.32 mm
